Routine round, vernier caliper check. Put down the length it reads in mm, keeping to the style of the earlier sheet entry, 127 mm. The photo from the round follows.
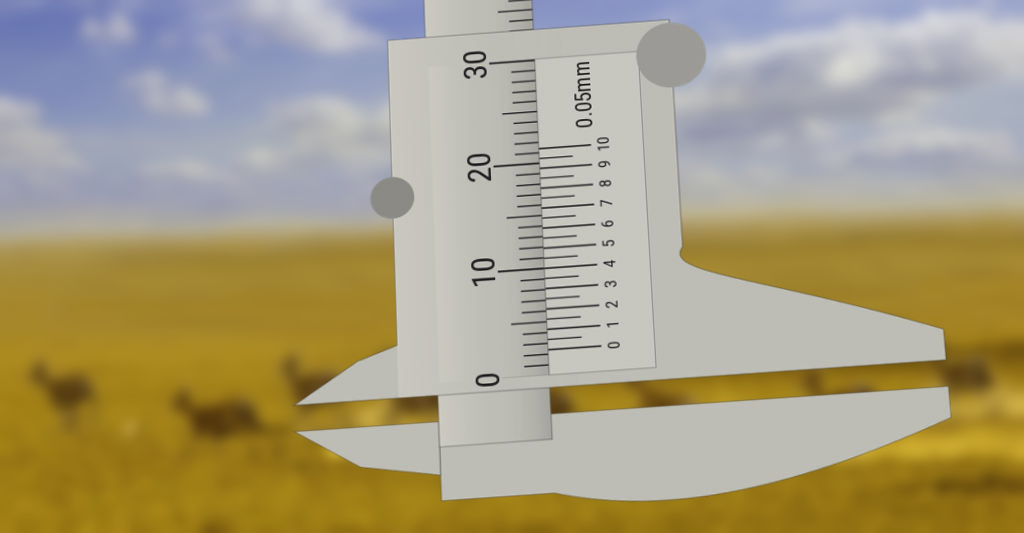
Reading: 2.4 mm
